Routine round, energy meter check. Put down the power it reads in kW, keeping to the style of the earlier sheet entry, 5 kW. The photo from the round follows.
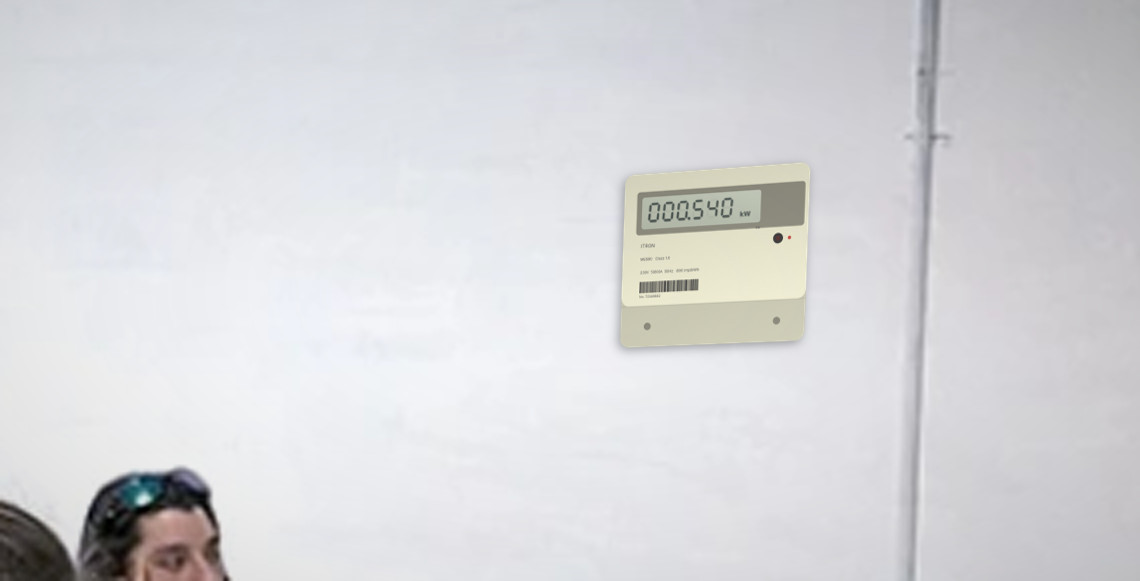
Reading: 0.540 kW
